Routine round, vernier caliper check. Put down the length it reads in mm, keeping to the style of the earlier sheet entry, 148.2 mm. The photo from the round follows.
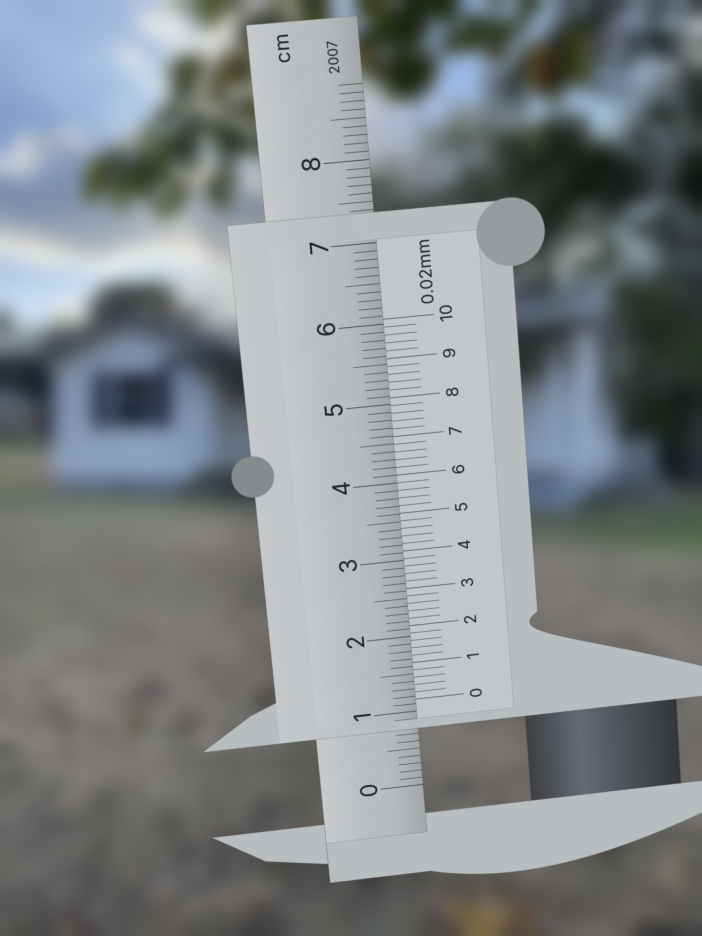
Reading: 11.6 mm
